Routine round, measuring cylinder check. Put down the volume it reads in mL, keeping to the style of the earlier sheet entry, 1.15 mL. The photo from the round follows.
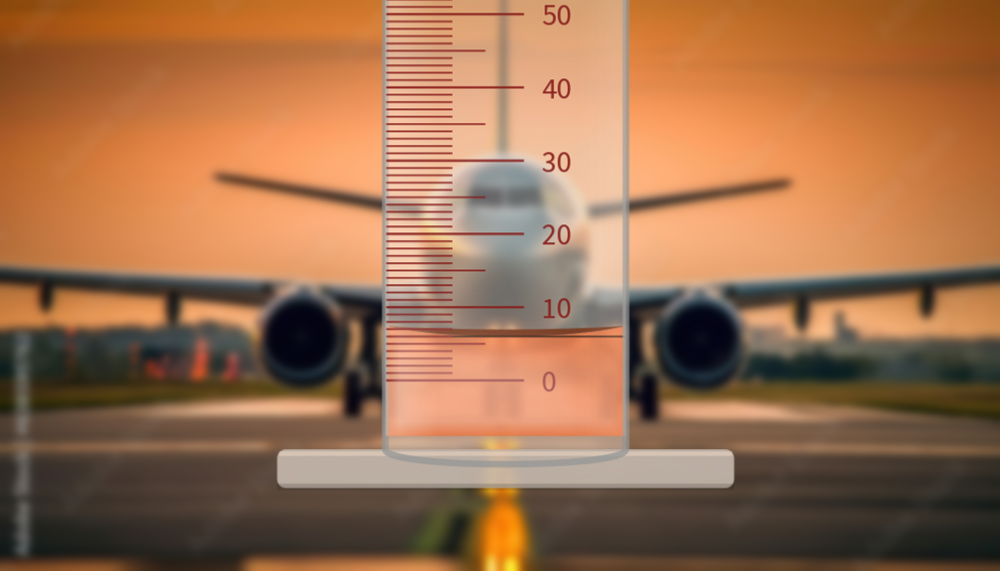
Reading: 6 mL
